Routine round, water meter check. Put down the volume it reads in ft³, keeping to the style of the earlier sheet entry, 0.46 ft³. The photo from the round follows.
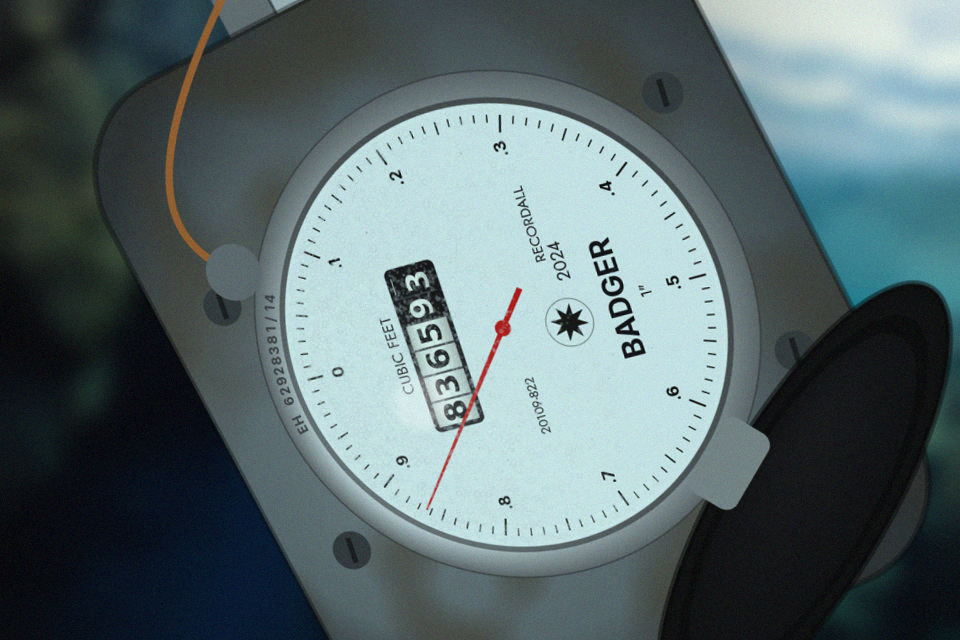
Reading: 836592.86 ft³
